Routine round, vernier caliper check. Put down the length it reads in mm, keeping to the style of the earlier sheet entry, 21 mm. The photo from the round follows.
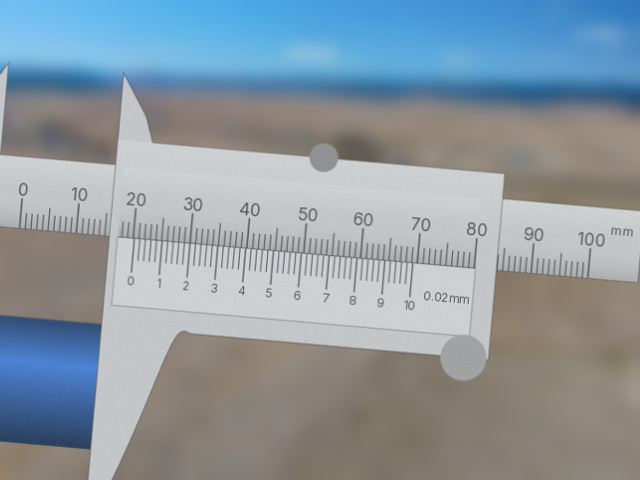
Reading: 20.2 mm
